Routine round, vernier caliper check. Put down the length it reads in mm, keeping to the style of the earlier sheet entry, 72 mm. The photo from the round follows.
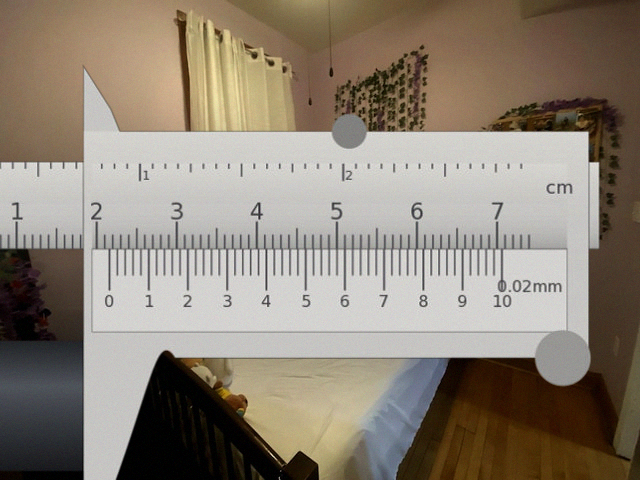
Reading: 21.6 mm
